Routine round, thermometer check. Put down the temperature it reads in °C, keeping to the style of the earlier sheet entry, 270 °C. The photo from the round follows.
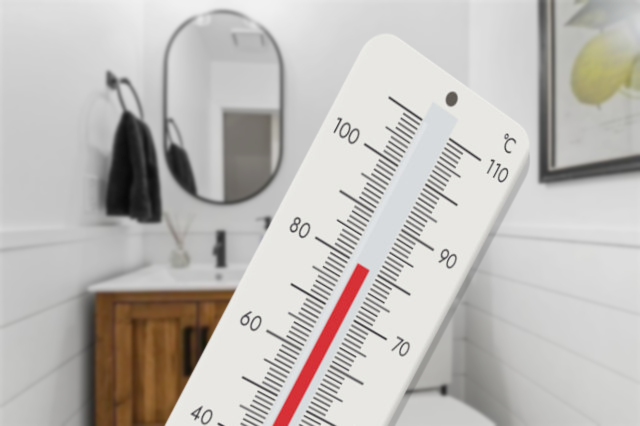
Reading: 80 °C
